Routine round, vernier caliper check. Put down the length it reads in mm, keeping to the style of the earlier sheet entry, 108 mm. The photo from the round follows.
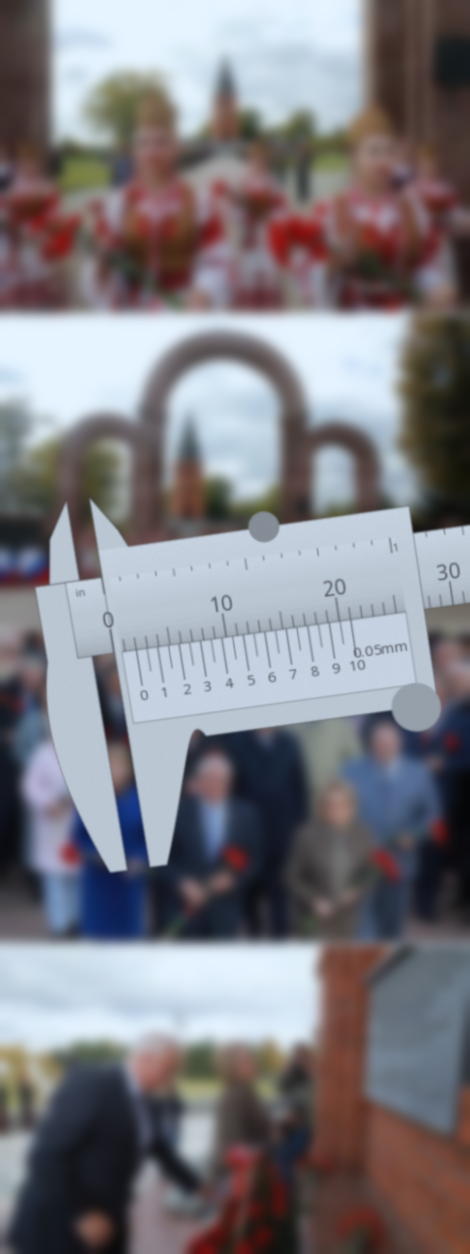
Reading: 2.0 mm
